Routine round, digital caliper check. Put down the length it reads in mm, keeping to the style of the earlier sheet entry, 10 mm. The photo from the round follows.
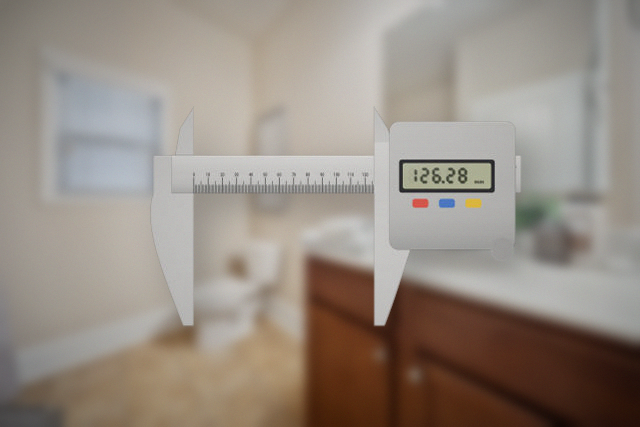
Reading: 126.28 mm
